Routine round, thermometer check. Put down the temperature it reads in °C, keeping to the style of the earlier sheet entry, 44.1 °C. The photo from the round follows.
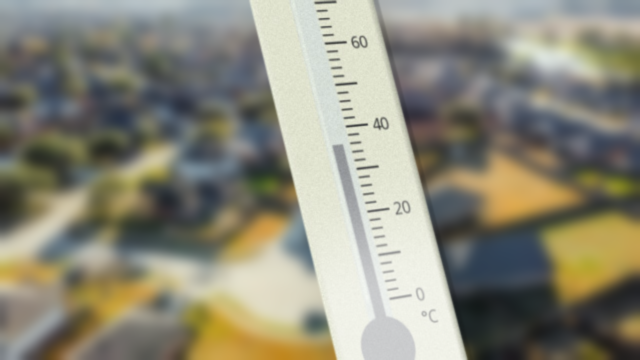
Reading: 36 °C
